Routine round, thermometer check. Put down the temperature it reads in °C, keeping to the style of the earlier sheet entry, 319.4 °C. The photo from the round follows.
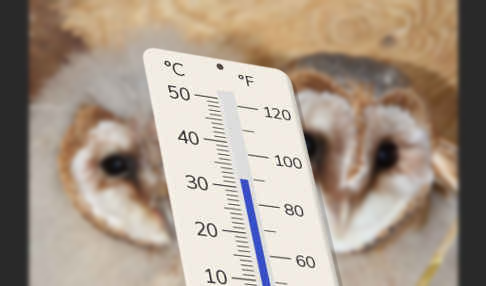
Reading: 32 °C
